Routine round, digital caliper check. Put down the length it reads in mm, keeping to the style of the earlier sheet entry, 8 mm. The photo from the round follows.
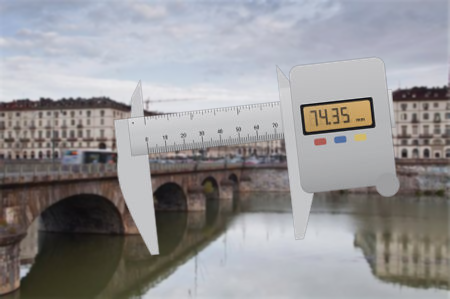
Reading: 74.35 mm
